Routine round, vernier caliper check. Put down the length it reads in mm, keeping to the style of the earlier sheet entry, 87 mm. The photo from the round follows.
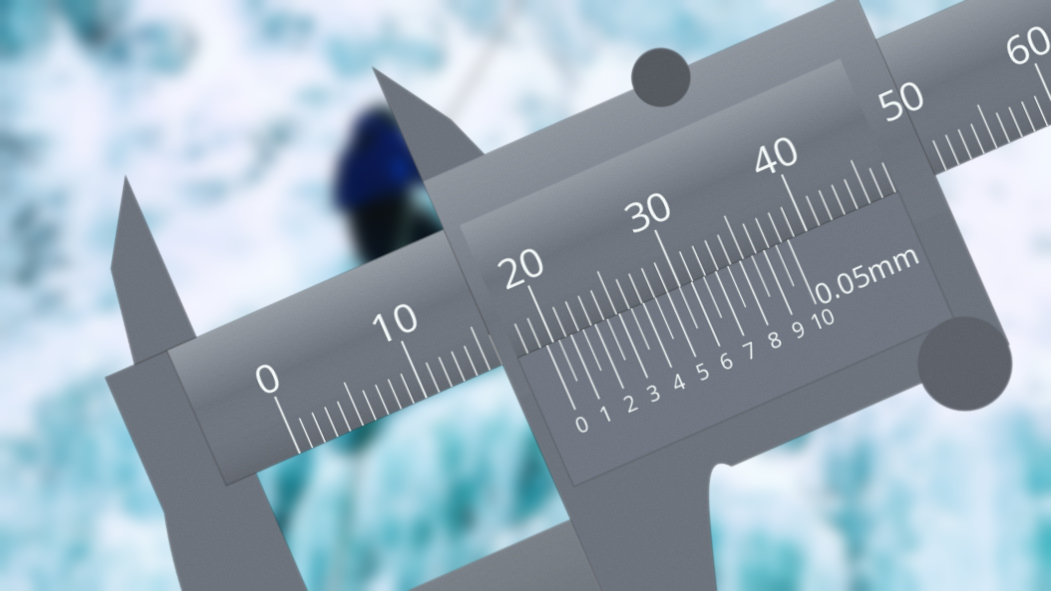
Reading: 19.5 mm
